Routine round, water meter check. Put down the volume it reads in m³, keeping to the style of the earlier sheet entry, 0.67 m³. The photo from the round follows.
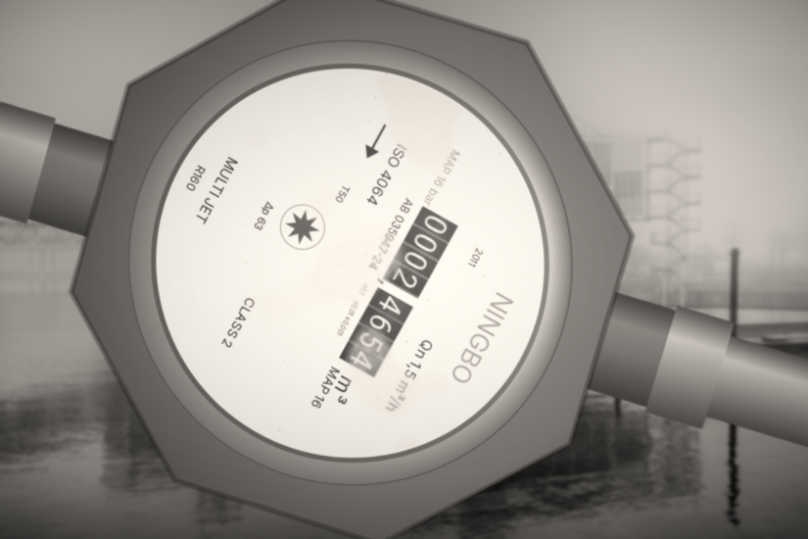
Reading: 2.4654 m³
